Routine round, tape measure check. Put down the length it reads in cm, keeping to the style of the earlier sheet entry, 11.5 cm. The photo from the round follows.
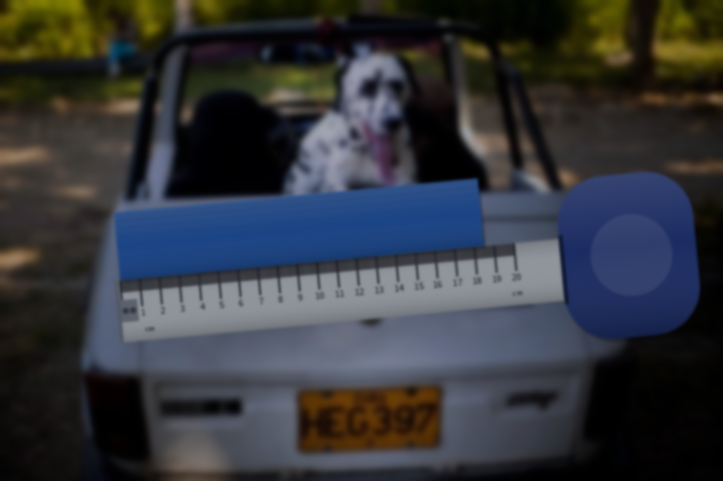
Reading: 18.5 cm
